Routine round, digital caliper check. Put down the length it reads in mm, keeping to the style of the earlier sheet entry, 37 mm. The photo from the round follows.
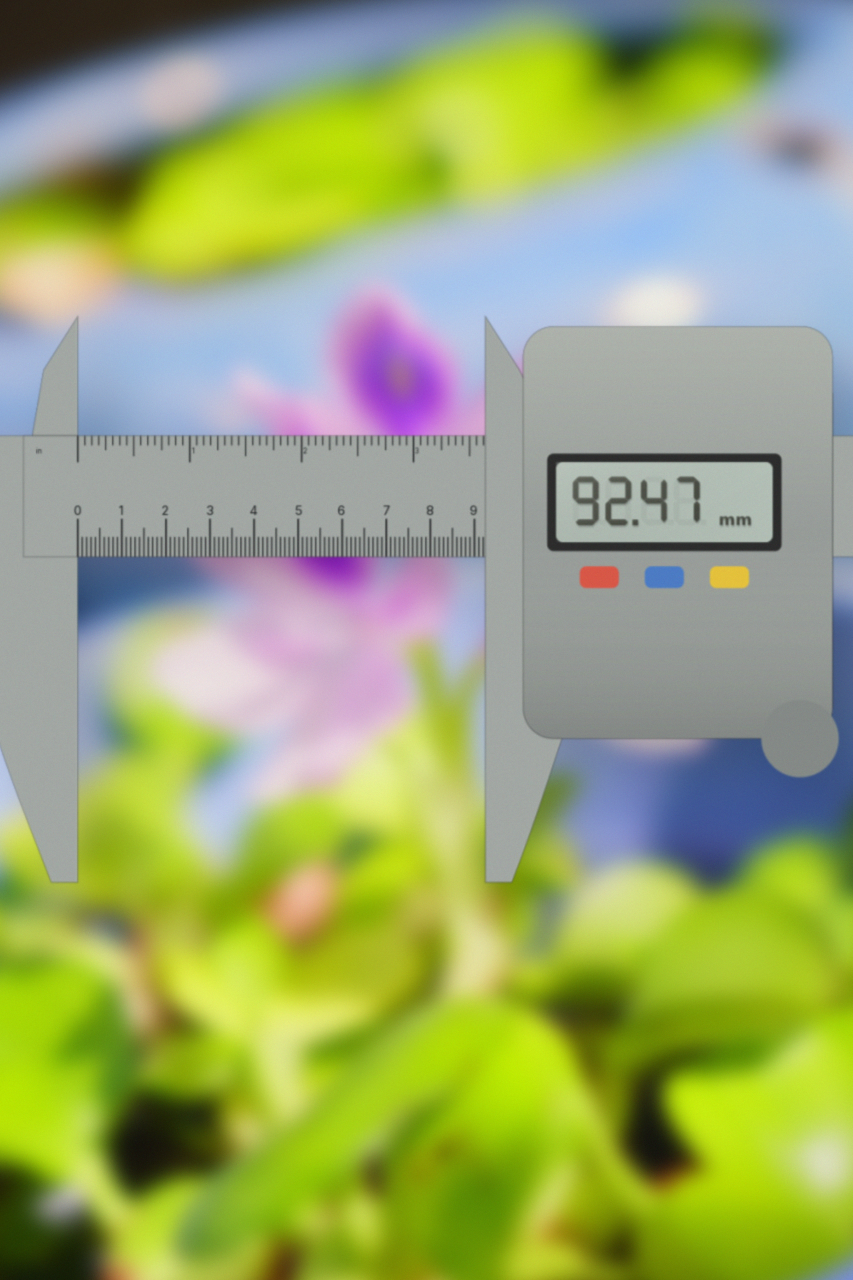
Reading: 92.47 mm
